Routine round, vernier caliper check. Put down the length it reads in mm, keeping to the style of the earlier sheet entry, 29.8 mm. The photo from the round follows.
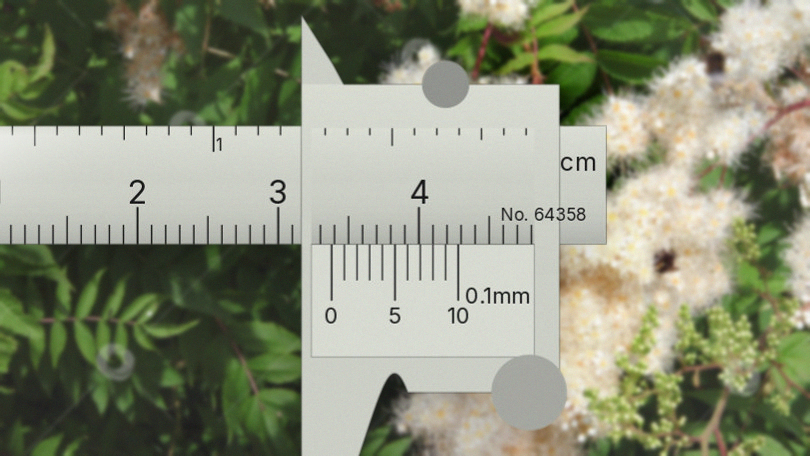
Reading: 33.8 mm
